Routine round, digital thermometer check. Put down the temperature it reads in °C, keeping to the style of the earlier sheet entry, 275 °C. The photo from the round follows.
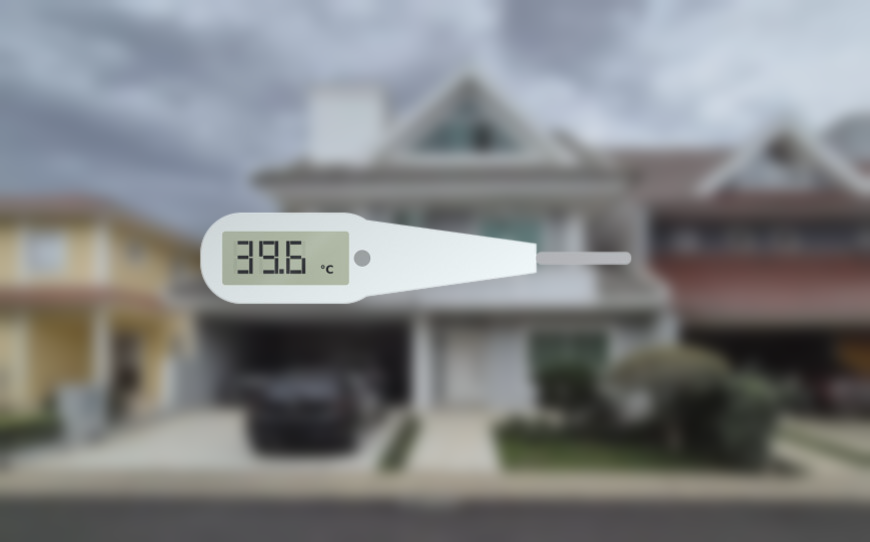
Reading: 39.6 °C
